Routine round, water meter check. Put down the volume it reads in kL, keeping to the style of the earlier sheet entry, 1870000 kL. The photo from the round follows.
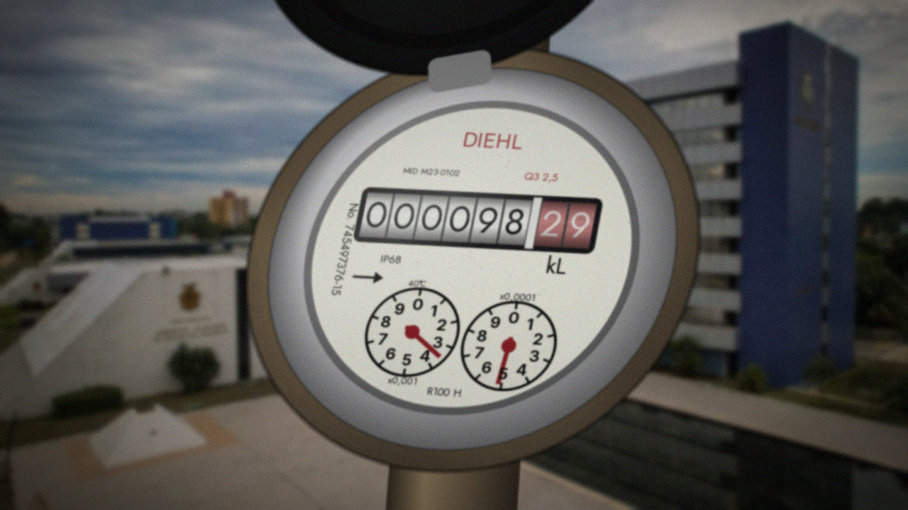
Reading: 98.2935 kL
